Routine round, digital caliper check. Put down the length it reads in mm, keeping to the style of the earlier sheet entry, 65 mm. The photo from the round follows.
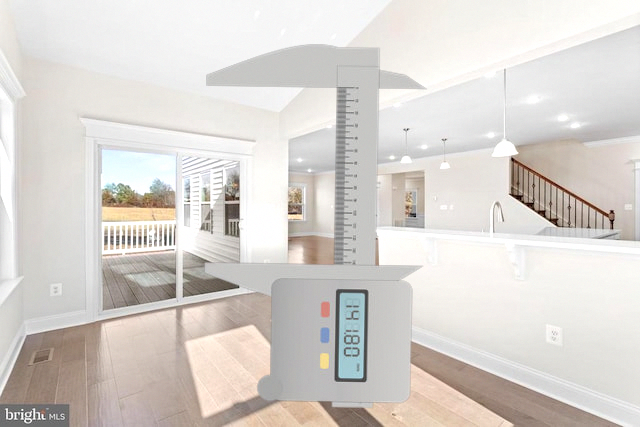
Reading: 141.80 mm
